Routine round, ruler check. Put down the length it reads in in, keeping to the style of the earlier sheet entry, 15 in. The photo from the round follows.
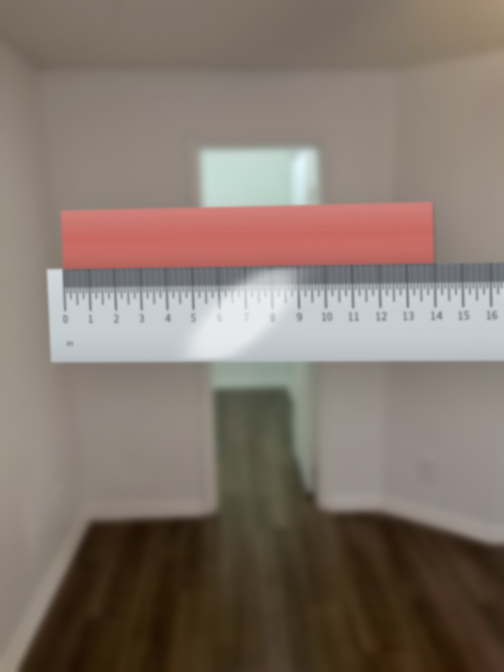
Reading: 14 in
